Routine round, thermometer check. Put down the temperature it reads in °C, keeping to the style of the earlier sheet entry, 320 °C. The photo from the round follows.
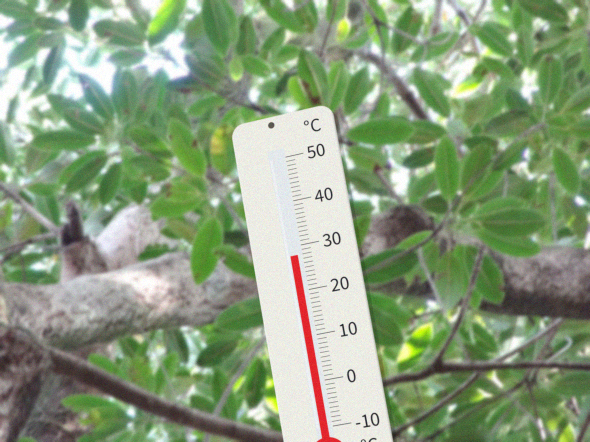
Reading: 28 °C
